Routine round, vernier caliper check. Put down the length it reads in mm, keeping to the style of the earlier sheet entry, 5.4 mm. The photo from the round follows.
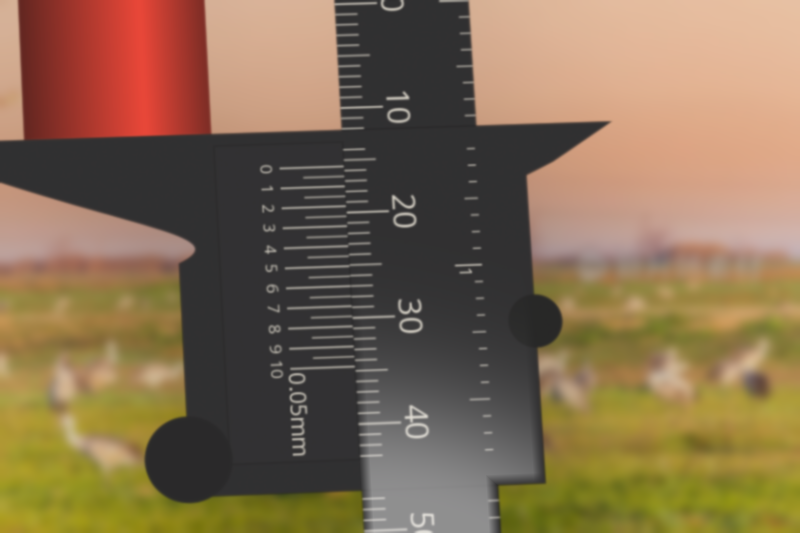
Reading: 15.6 mm
